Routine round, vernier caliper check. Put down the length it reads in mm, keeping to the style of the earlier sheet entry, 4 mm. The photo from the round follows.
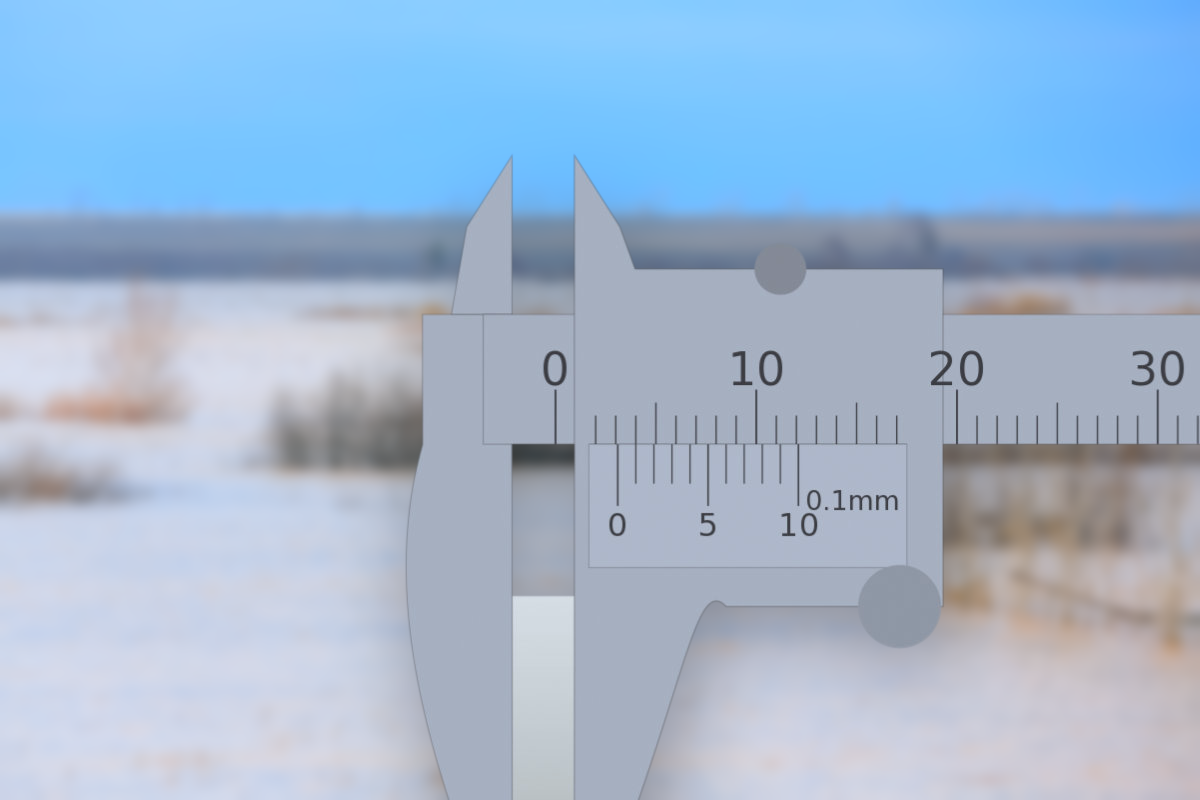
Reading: 3.1 mm
